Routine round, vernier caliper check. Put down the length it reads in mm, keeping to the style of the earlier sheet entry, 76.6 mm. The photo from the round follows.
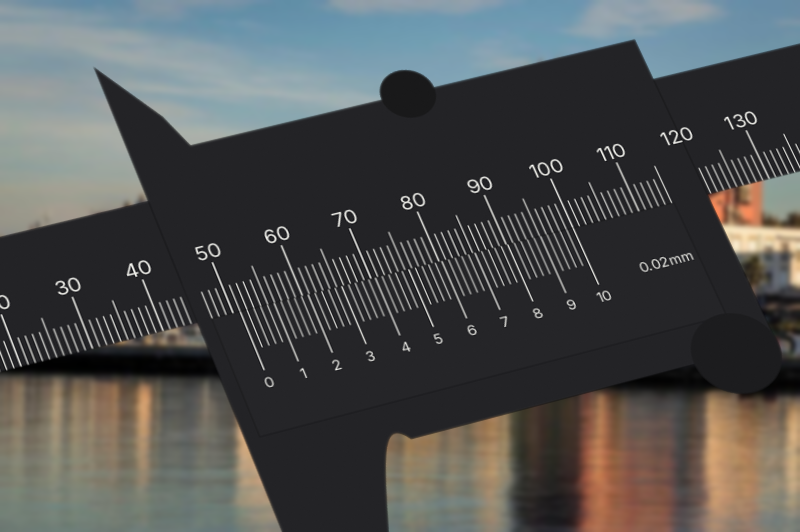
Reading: 51.0 mm
